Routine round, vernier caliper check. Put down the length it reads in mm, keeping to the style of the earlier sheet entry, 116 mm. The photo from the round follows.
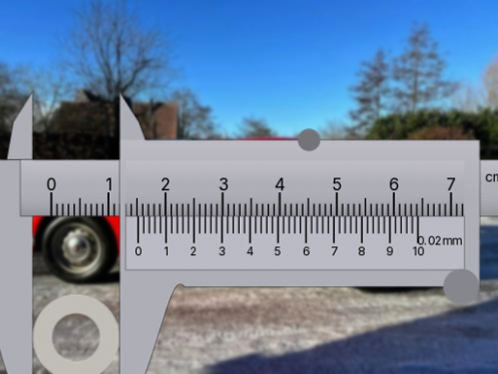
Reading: 15.2 mm
